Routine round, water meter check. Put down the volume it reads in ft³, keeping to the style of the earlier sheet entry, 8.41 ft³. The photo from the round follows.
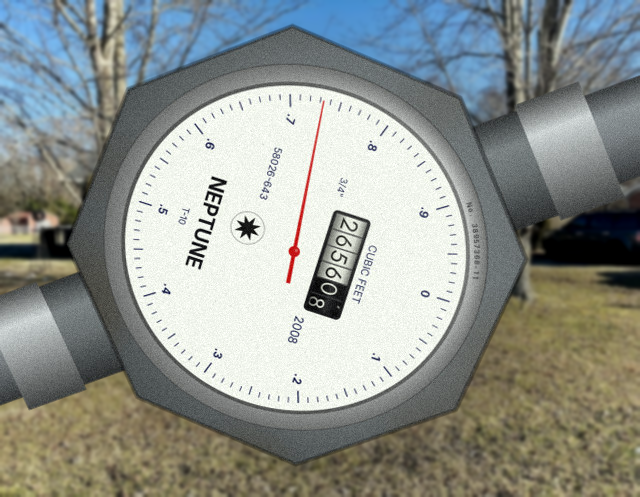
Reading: 265607.73 ft³
